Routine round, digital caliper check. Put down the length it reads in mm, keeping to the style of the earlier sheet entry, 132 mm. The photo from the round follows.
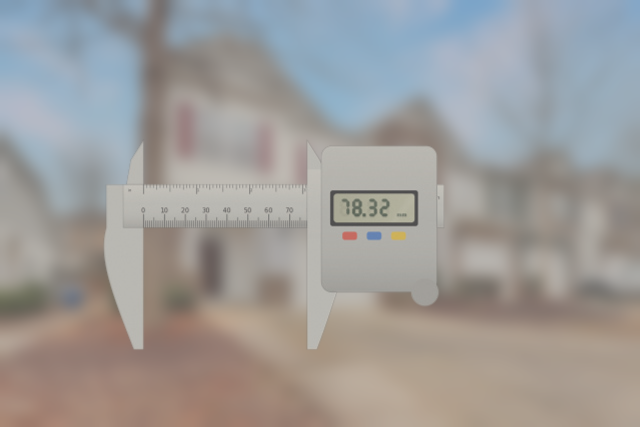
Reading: 78.32 mm
